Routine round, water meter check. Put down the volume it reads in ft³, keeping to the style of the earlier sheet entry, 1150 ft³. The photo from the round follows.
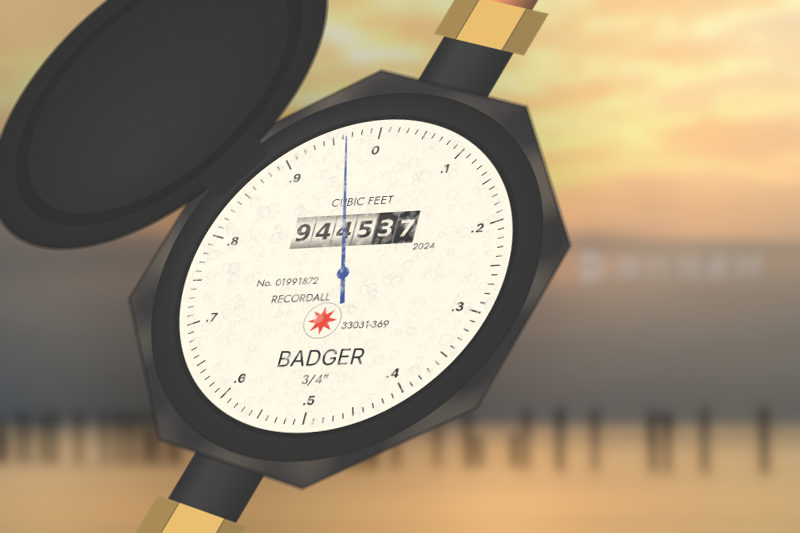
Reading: 944536.96 ft³
